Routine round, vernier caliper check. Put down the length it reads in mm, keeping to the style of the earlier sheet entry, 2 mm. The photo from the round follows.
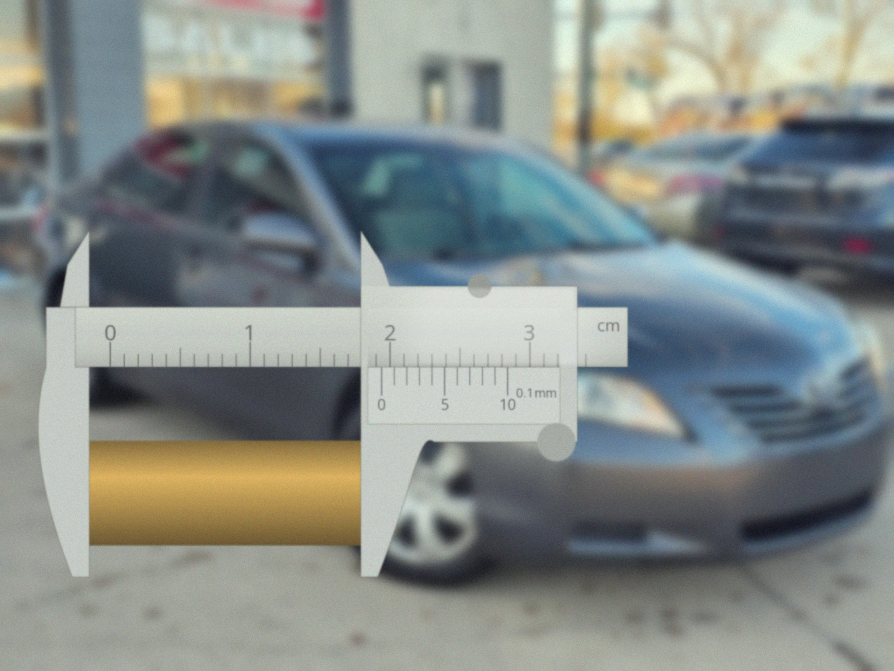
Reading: 19.4 mm
